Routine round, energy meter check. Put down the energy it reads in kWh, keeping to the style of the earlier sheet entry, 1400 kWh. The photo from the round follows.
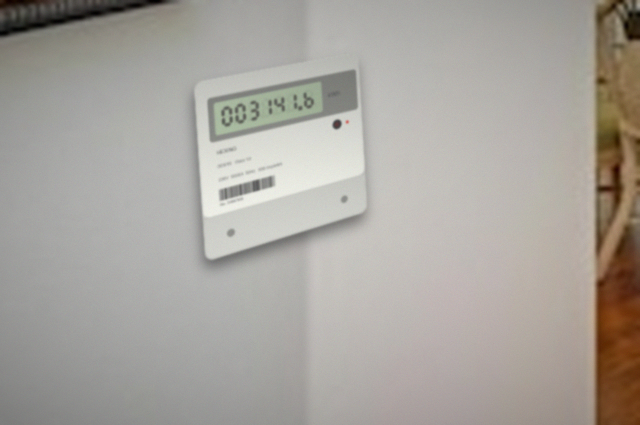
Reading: 3141.6 kWh
